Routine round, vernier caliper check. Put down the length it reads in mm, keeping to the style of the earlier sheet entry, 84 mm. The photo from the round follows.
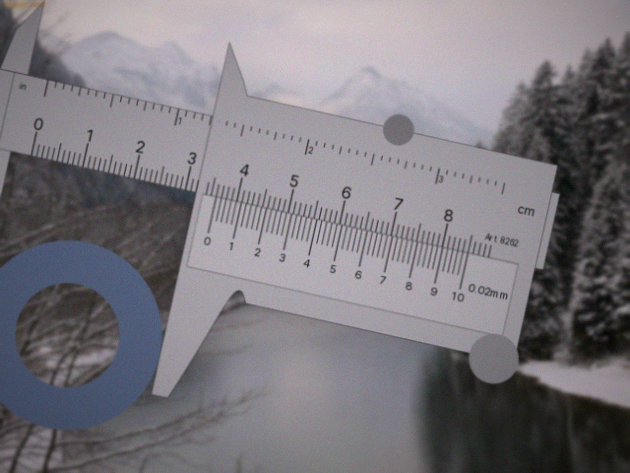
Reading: 36.0 mm
